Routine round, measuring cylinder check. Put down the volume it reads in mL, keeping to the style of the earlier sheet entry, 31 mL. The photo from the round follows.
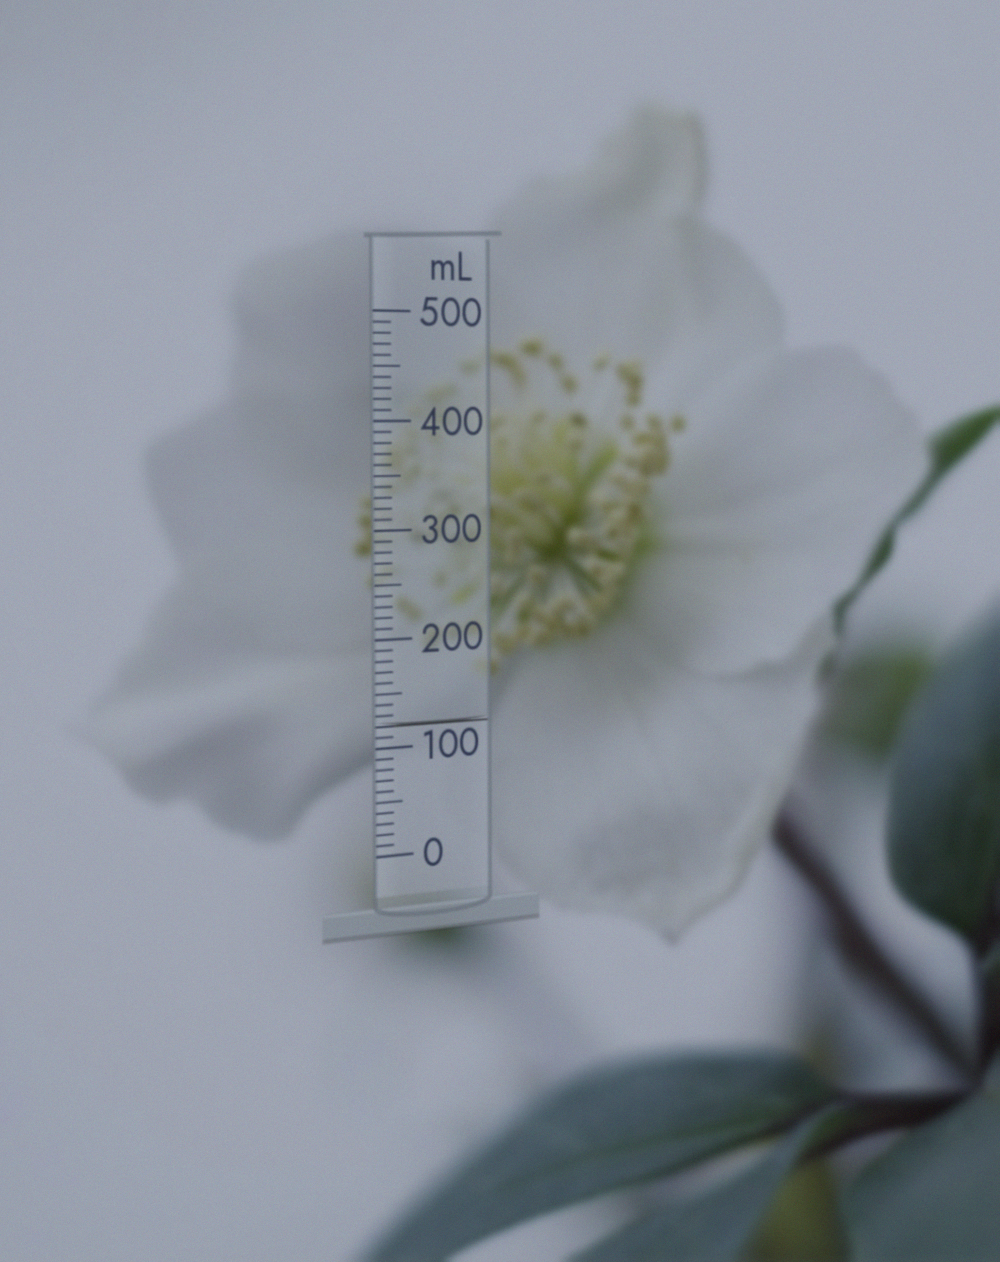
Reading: 120 mL
